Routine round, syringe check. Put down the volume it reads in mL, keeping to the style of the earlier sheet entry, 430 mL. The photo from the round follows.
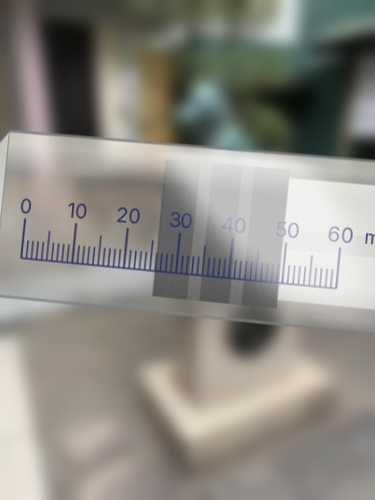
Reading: 26 mL
